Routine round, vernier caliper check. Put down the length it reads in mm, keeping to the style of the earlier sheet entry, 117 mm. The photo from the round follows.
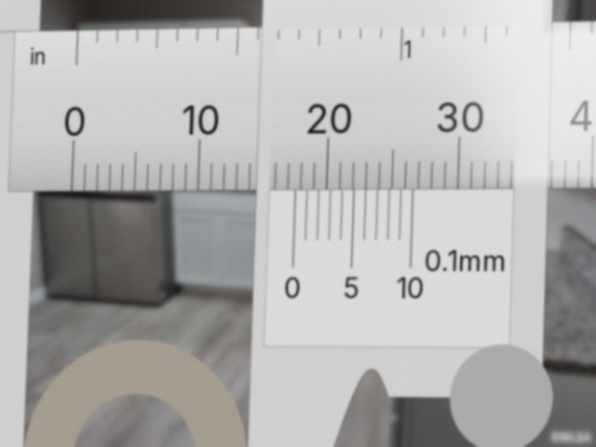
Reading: 17.6 mm
